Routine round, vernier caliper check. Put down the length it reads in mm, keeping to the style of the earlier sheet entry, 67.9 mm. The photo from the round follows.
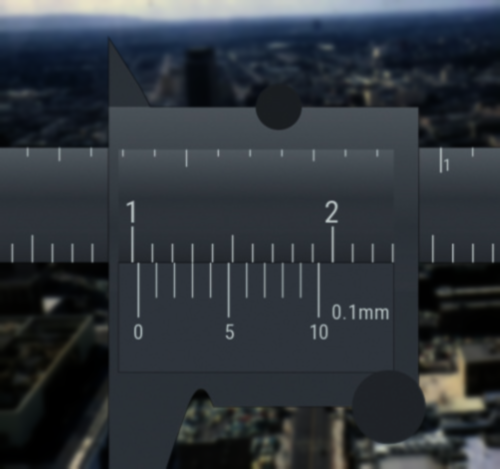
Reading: 10.3 mm
